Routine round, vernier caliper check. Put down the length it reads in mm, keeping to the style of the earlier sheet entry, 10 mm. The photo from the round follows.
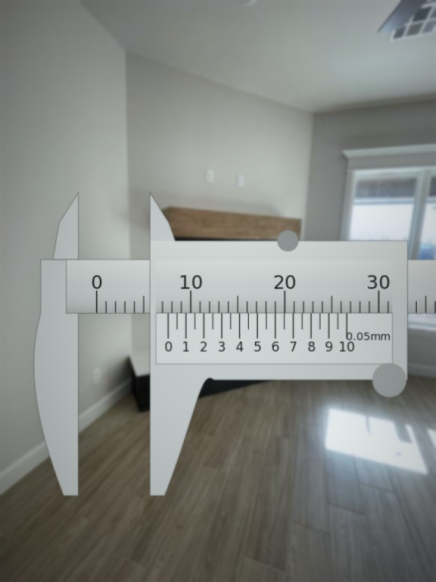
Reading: 7.6 mm
